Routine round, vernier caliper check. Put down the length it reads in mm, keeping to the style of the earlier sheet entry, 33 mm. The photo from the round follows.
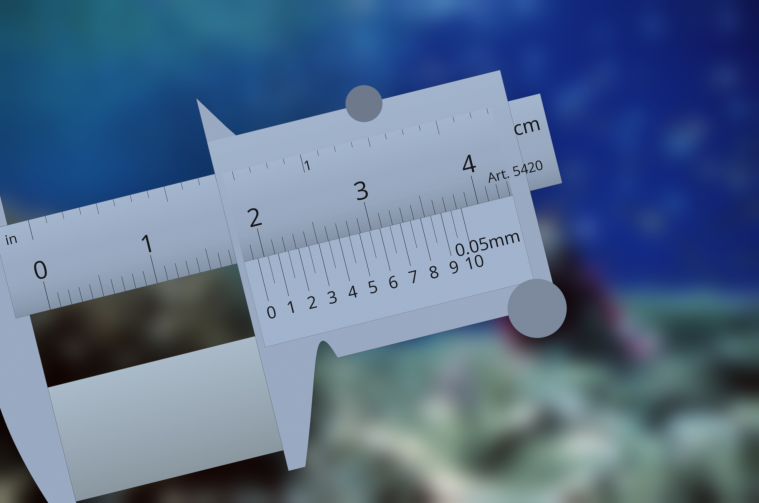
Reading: 19.4 mm
